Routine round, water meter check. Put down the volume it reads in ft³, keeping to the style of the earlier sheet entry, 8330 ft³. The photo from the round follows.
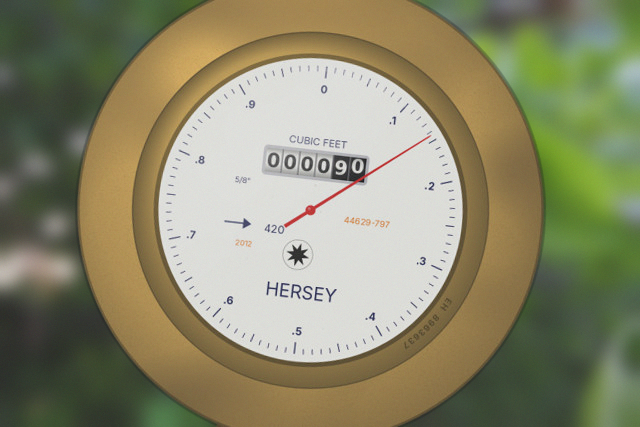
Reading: 90.14 ft³
